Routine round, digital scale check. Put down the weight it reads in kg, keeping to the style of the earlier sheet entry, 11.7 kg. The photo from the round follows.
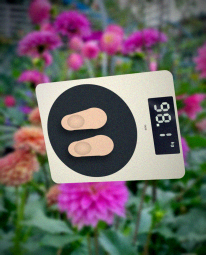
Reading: 98.1 kg
